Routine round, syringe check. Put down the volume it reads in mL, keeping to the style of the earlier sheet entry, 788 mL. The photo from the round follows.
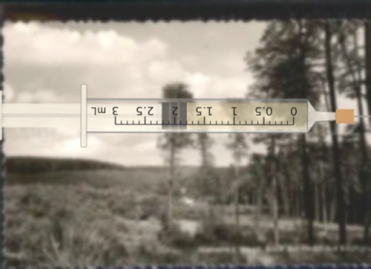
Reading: 1.8 mL
